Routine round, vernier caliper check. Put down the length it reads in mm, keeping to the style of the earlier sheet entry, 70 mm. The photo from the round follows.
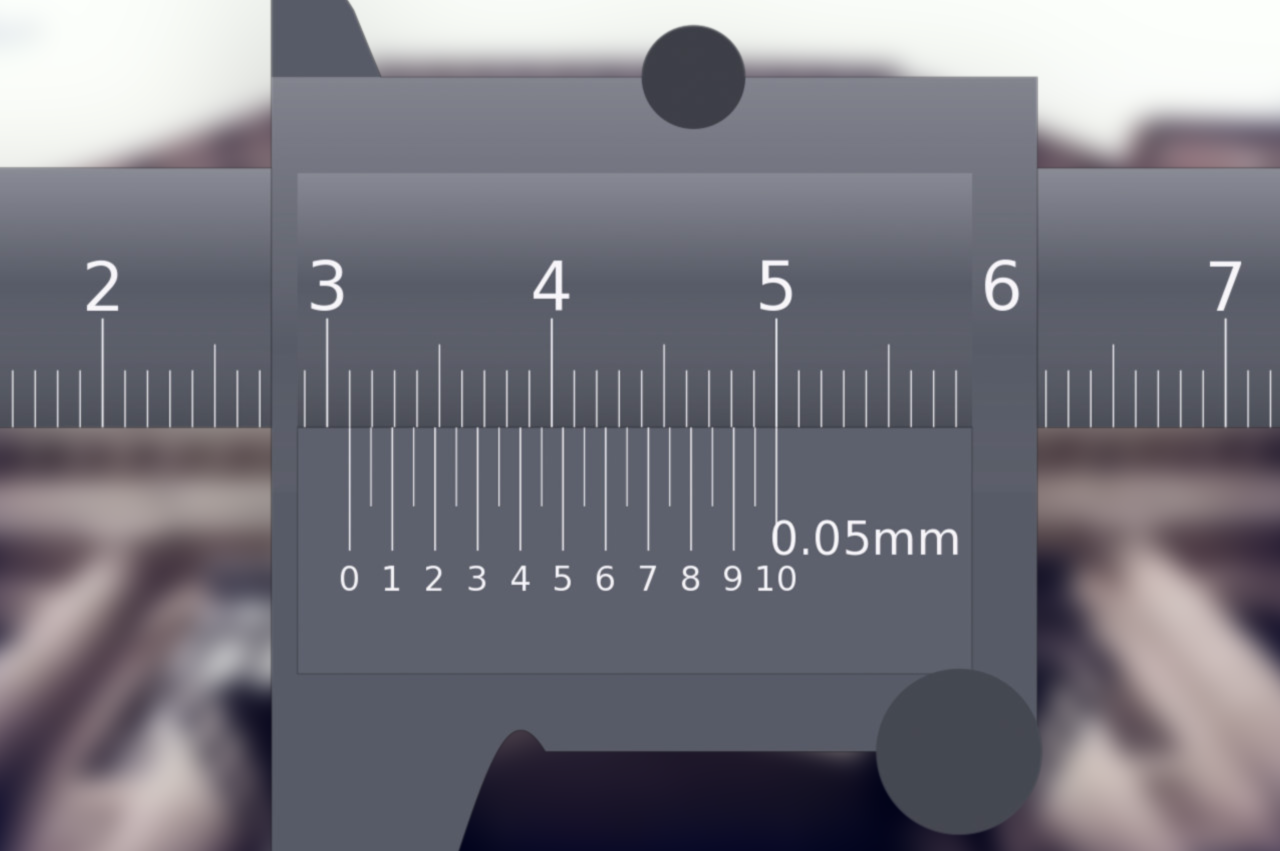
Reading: 31.0 mm
